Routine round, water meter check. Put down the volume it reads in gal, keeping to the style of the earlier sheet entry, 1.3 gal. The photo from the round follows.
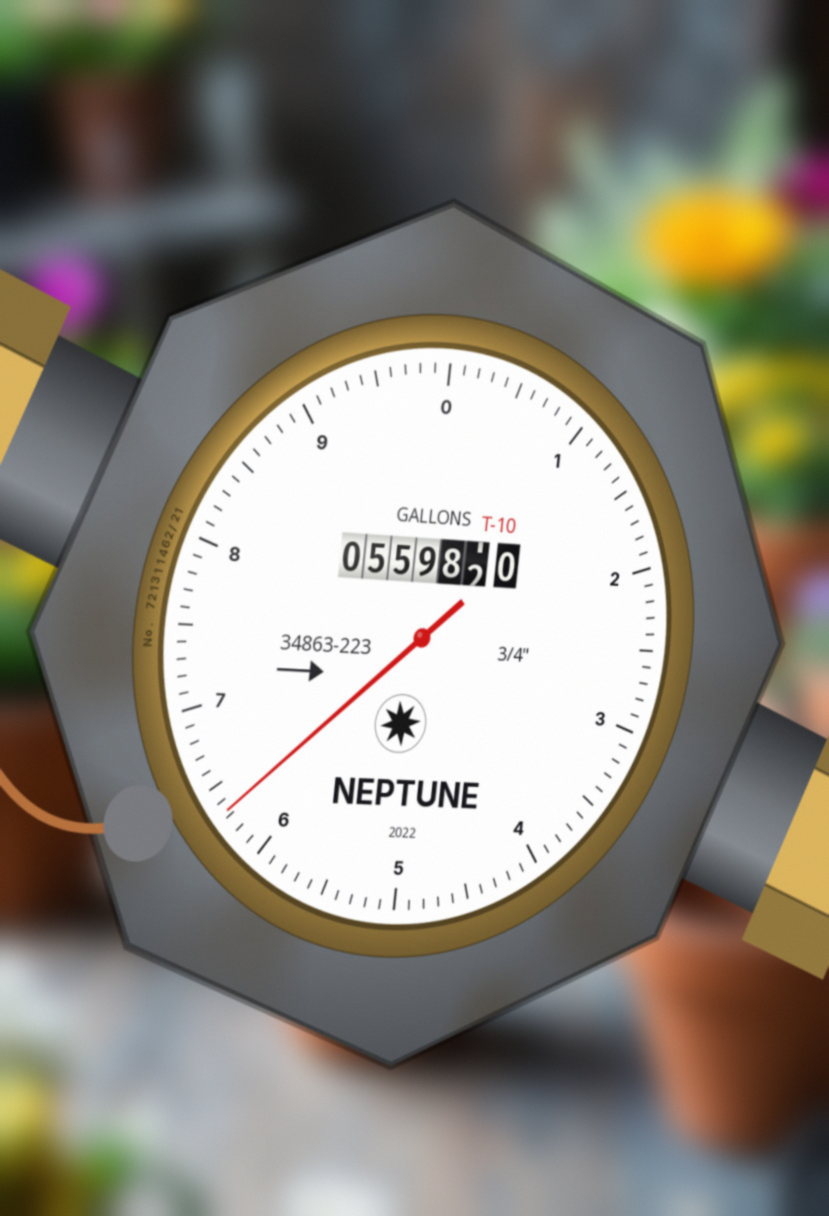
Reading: 559816.3 gal
